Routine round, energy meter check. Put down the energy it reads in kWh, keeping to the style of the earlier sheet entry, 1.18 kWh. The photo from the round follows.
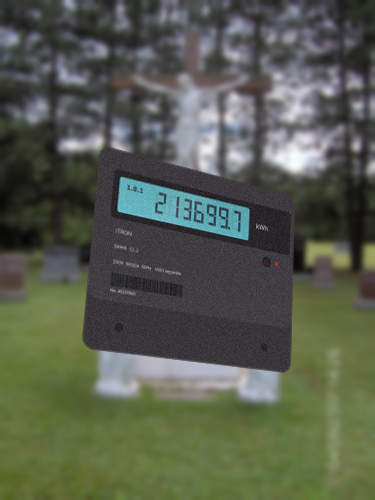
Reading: 213699.7 kWh
